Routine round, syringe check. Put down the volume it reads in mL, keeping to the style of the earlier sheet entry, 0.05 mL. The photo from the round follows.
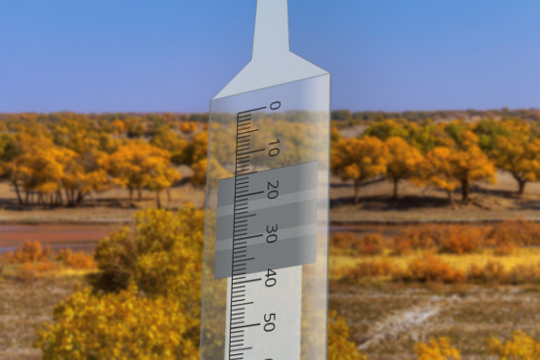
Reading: 15 mL
